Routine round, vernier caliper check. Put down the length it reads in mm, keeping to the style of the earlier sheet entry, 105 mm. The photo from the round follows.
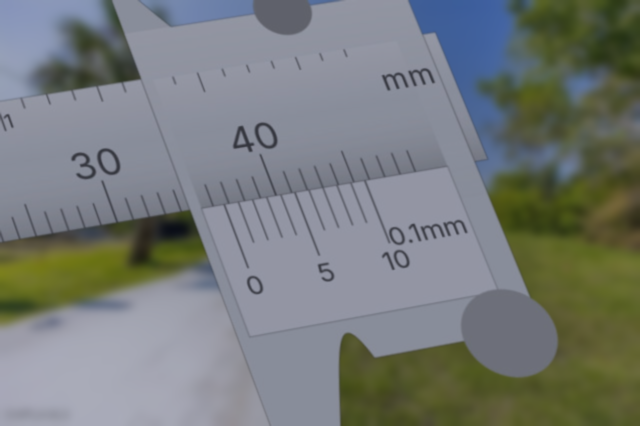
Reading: 36.7 mm
